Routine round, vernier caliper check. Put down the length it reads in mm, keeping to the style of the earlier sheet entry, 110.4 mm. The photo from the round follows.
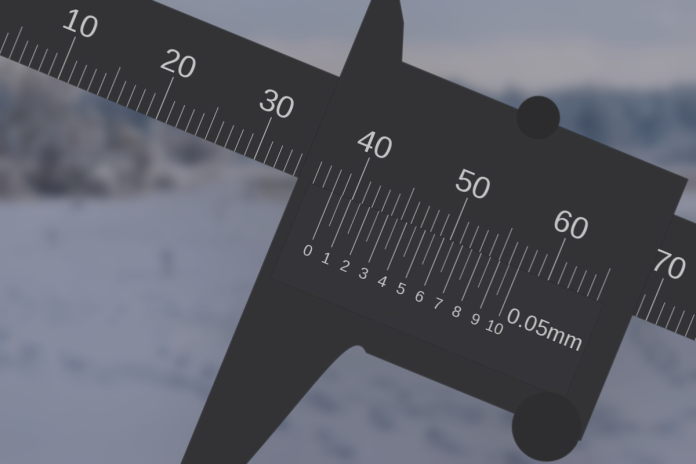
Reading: 38.0 mm
